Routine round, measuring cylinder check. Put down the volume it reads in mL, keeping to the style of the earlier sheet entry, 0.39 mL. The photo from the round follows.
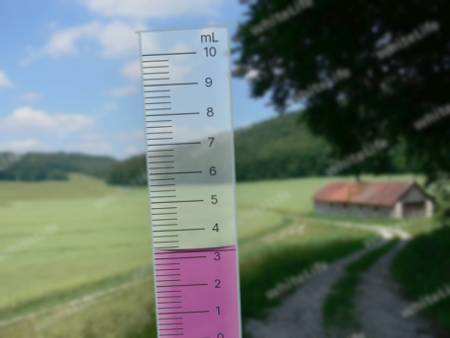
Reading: 3.2 mL
